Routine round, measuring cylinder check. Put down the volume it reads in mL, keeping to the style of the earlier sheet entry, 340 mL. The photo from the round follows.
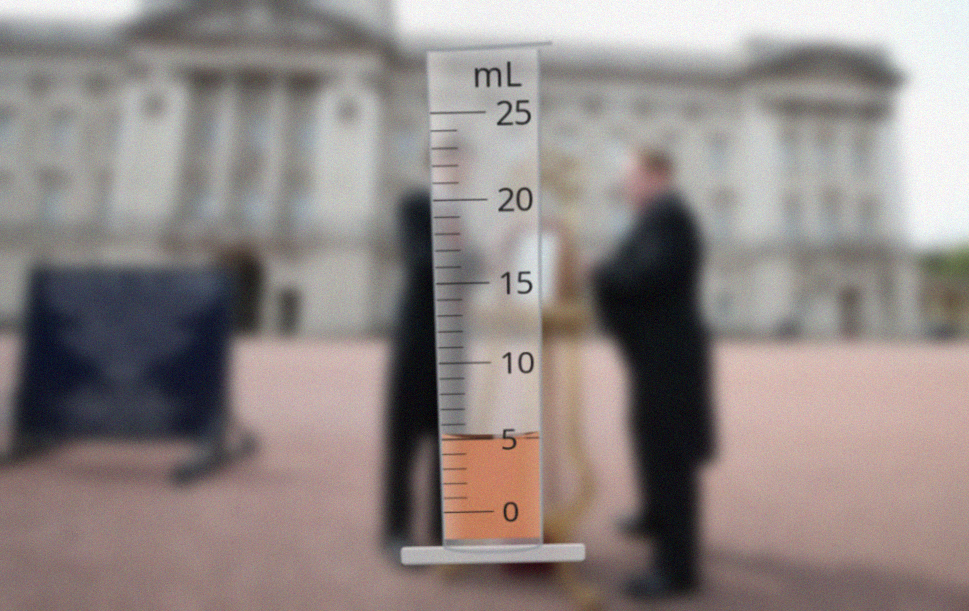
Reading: 5 mL
